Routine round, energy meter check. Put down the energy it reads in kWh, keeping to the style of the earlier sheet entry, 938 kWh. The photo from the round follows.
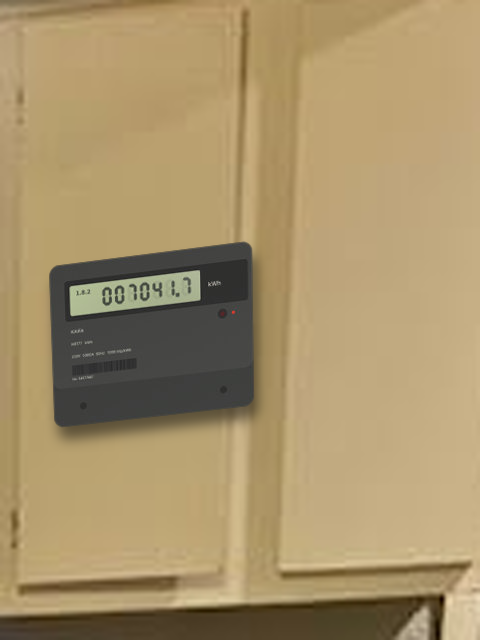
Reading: 7041.7 kWh
